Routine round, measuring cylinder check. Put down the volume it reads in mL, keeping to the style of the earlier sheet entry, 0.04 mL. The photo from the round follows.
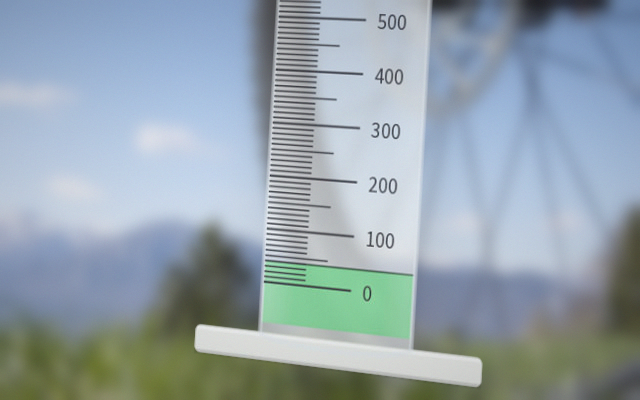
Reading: 40 mL
